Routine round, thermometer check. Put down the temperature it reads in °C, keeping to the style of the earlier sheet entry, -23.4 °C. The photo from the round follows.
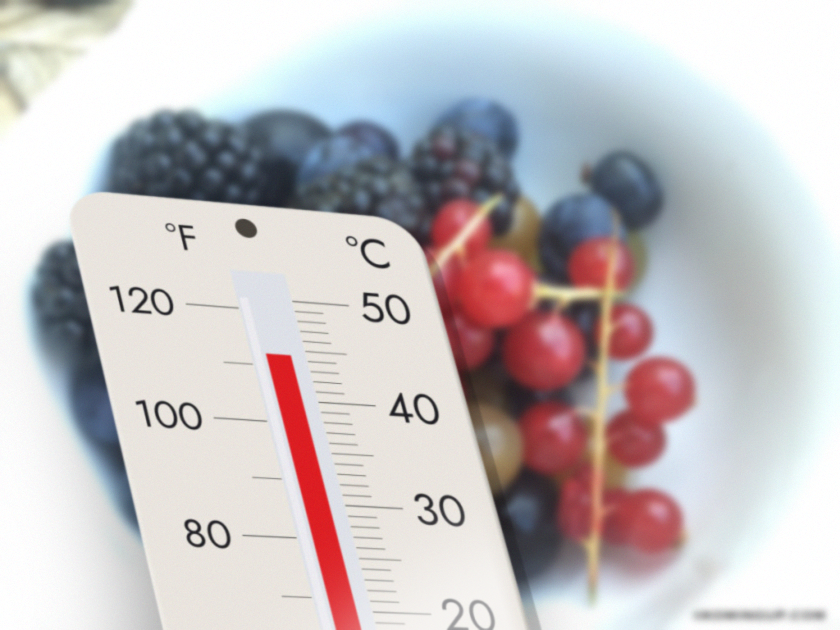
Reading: 44.5 °C
